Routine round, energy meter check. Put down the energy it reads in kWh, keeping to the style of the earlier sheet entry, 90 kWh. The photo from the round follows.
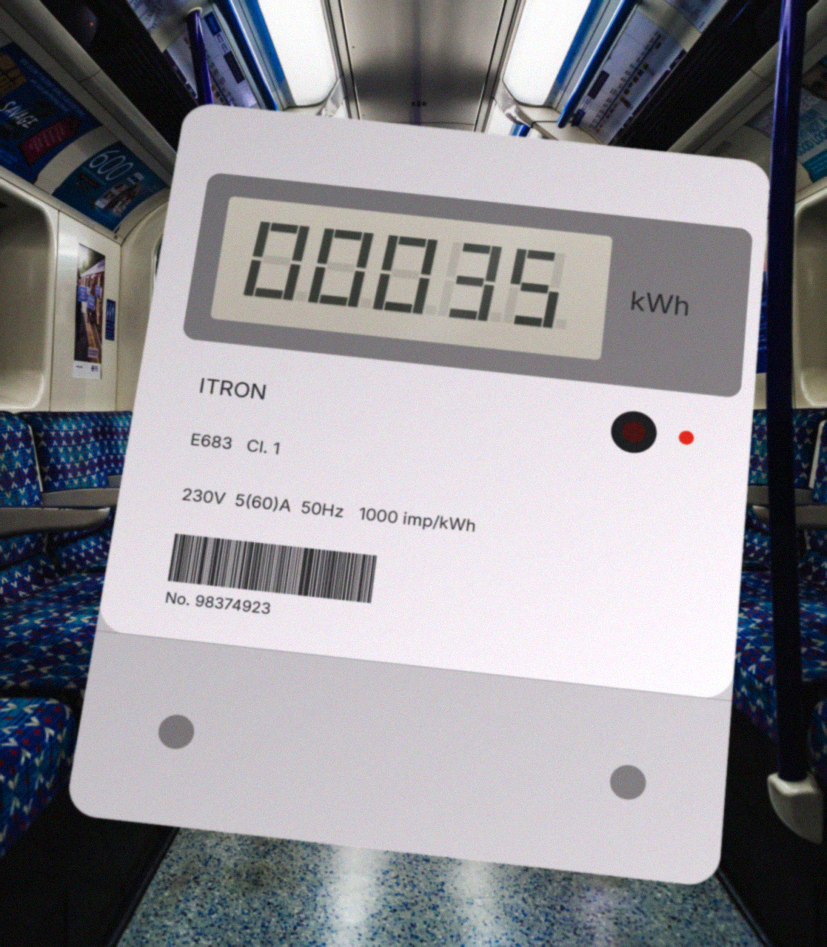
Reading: 35 kWh
